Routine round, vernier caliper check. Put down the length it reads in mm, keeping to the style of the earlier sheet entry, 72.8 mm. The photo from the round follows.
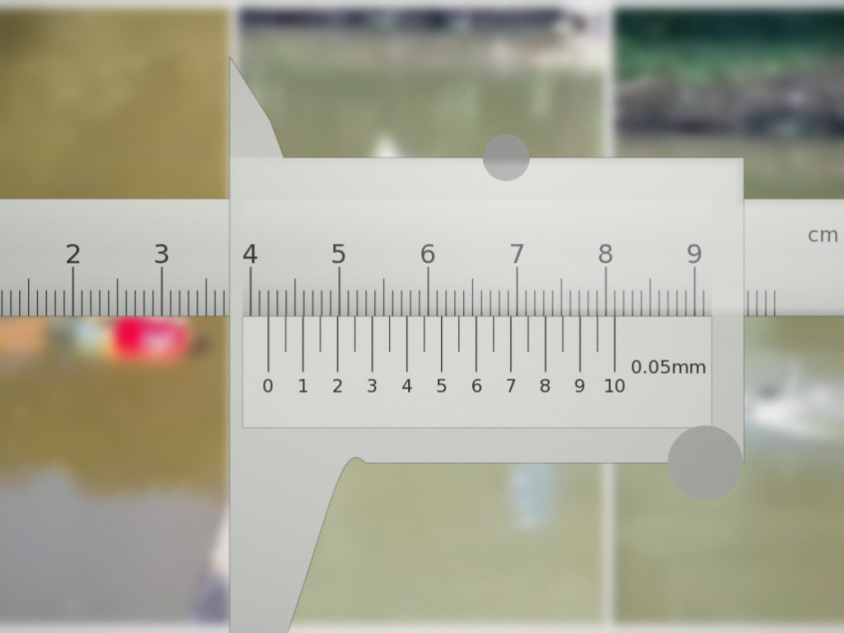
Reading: 42.0 mm
